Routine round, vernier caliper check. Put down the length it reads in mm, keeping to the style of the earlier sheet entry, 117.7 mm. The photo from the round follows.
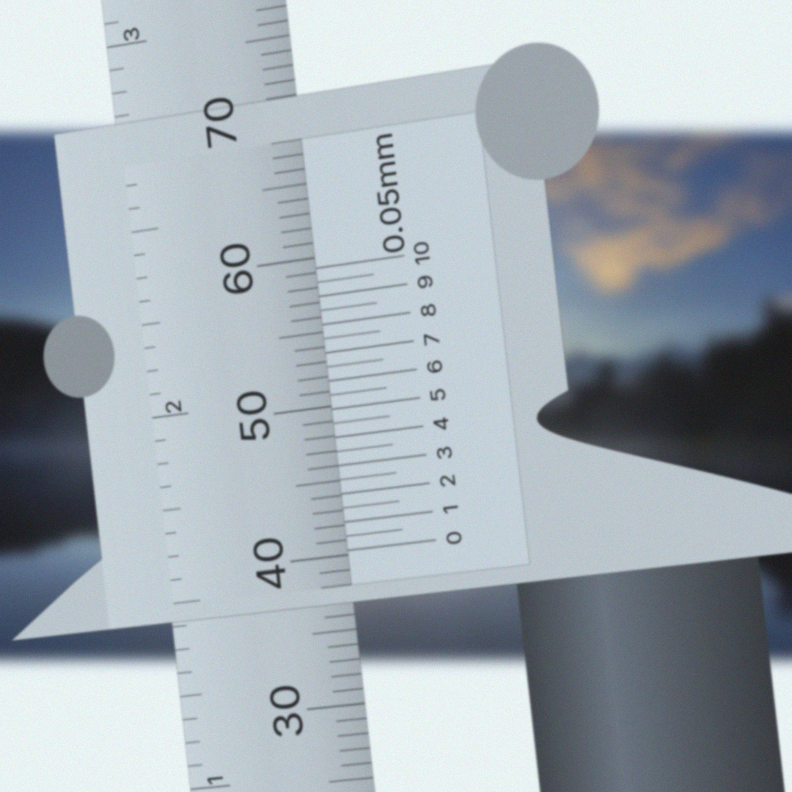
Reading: 40.3 mm
